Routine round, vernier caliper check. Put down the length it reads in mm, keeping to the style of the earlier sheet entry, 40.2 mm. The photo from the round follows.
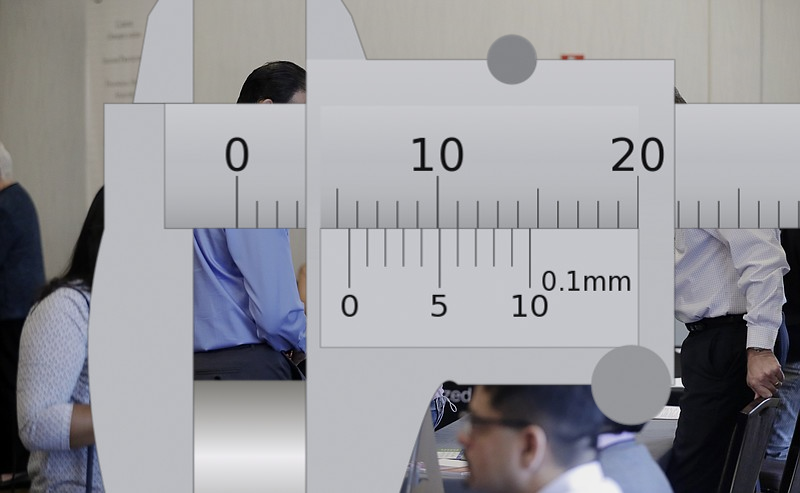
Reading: 5.6 mm
